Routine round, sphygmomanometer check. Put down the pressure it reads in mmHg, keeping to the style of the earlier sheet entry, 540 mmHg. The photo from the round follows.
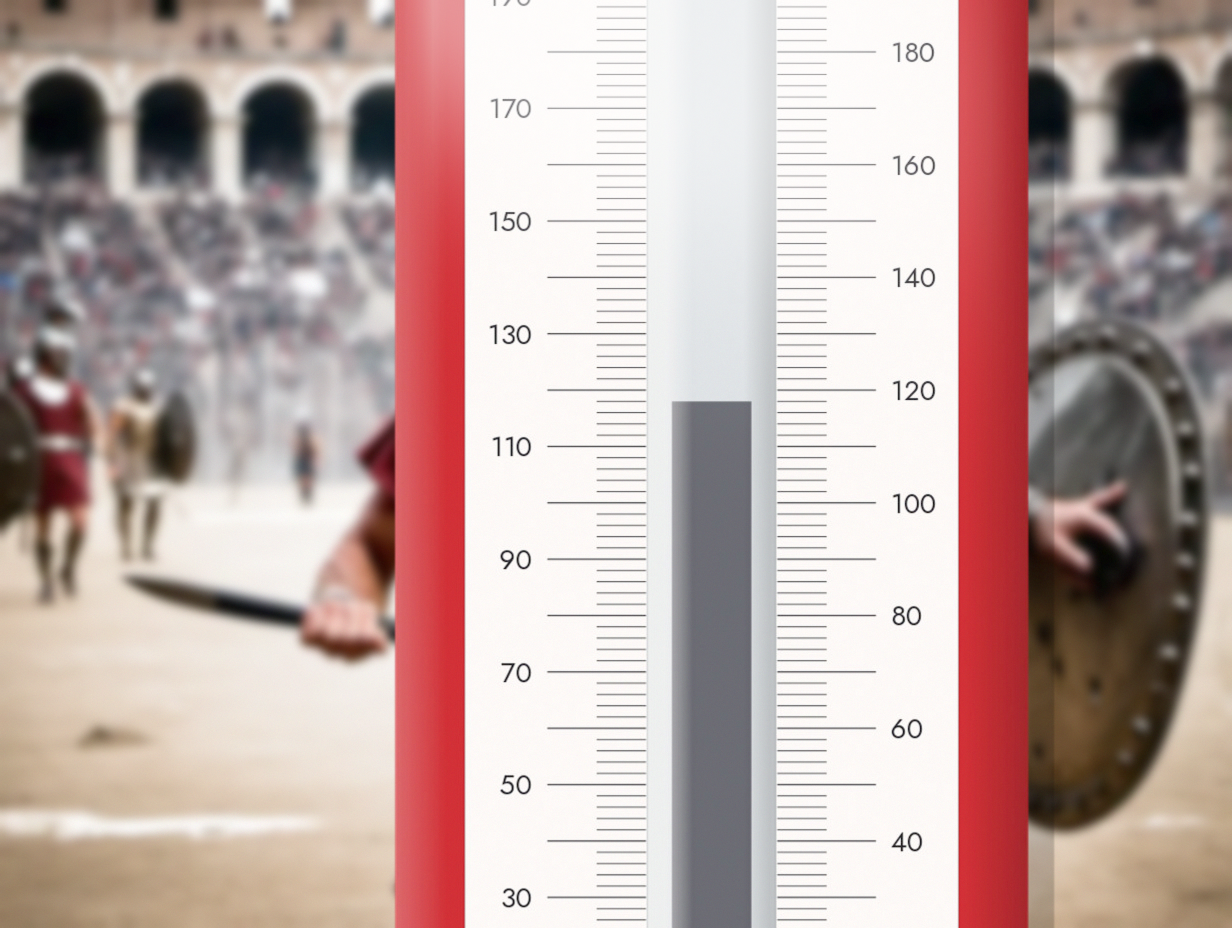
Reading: 118 mmHg
